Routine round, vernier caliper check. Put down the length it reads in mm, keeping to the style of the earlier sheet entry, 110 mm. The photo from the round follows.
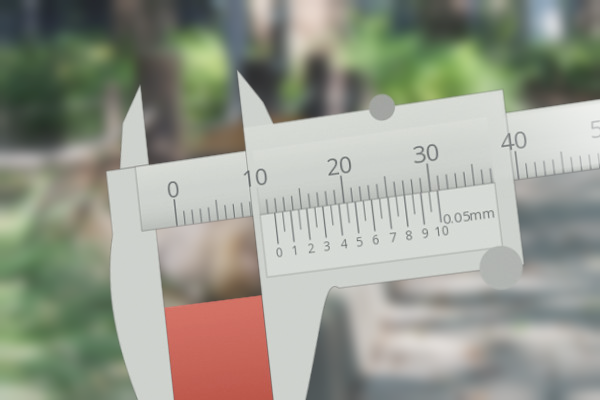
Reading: 11.8 mm
